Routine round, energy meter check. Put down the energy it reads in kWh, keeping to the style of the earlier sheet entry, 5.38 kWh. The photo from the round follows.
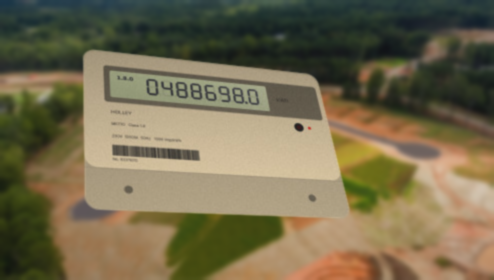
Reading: 488698.0 kWh
